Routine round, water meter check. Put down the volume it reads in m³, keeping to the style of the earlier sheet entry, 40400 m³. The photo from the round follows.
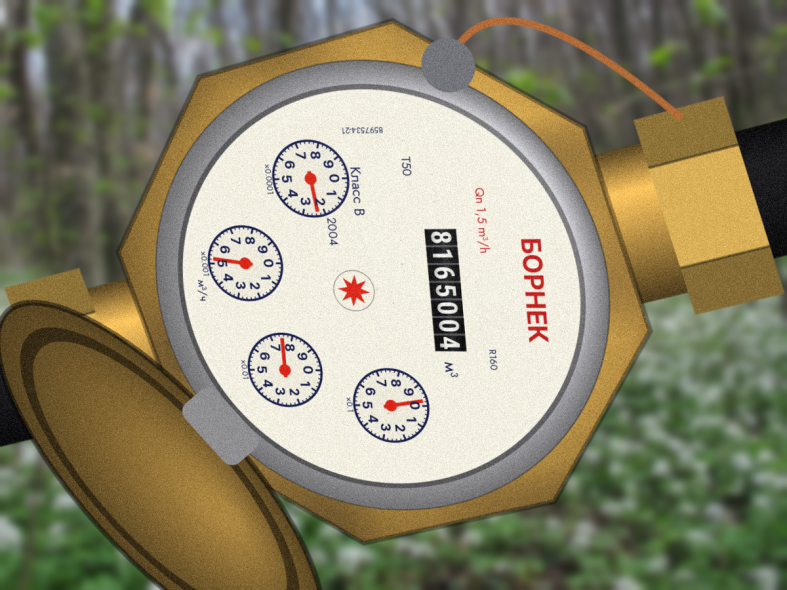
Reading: 8165003.9752 m³
